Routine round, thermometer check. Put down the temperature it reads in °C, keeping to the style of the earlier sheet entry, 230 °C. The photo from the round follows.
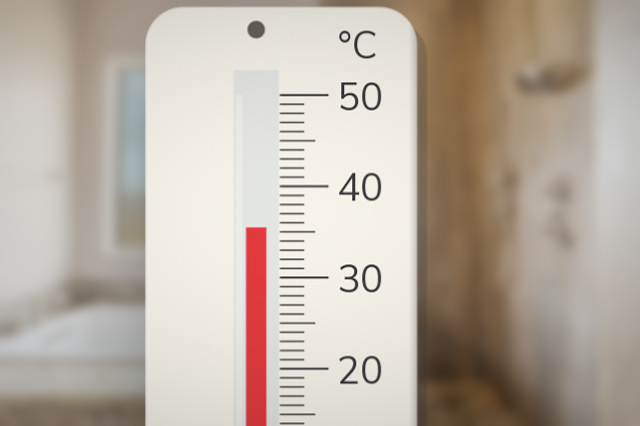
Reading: 35.5 °C
